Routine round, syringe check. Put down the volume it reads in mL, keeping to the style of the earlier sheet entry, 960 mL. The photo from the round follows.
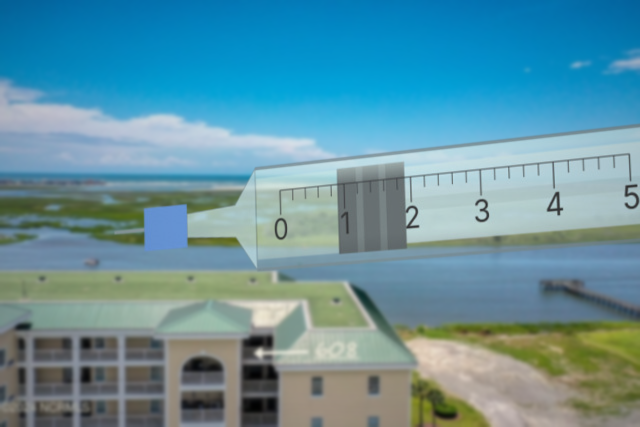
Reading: 0.9 mL
